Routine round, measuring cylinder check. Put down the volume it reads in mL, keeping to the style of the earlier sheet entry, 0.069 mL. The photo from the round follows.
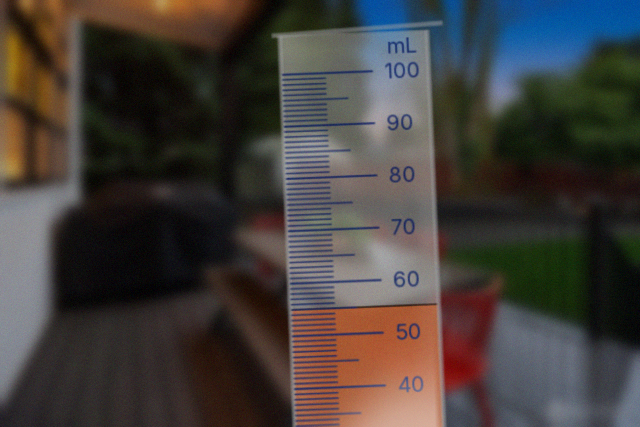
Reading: 55 mL
